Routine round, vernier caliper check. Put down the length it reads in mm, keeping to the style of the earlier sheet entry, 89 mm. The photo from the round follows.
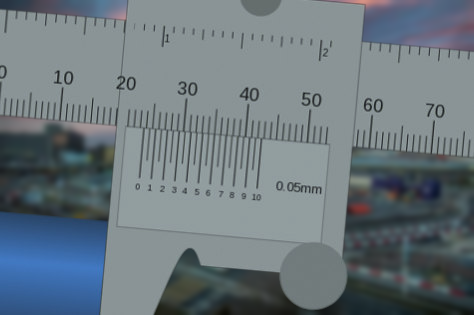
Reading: 23.6 mm
